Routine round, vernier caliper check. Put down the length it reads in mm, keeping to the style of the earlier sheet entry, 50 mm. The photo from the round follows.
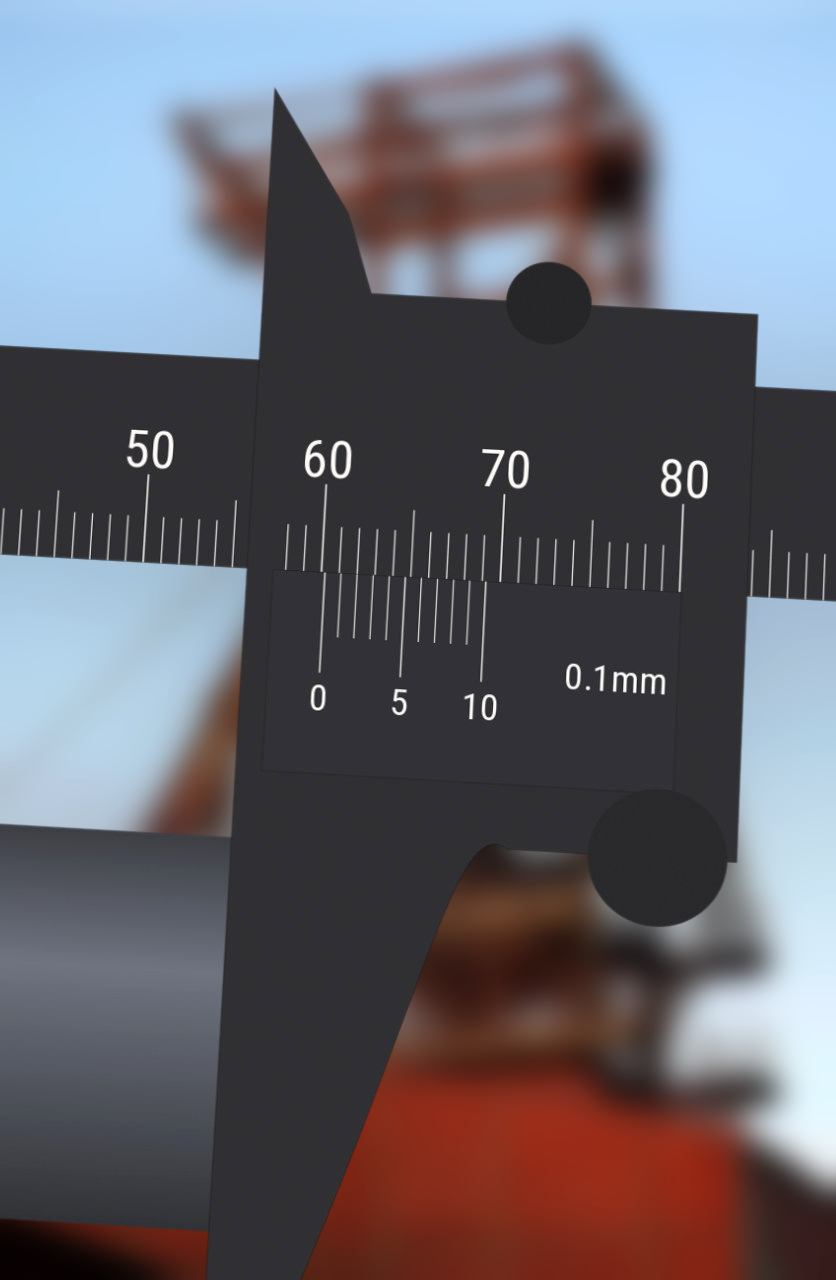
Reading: 60.2 mm
